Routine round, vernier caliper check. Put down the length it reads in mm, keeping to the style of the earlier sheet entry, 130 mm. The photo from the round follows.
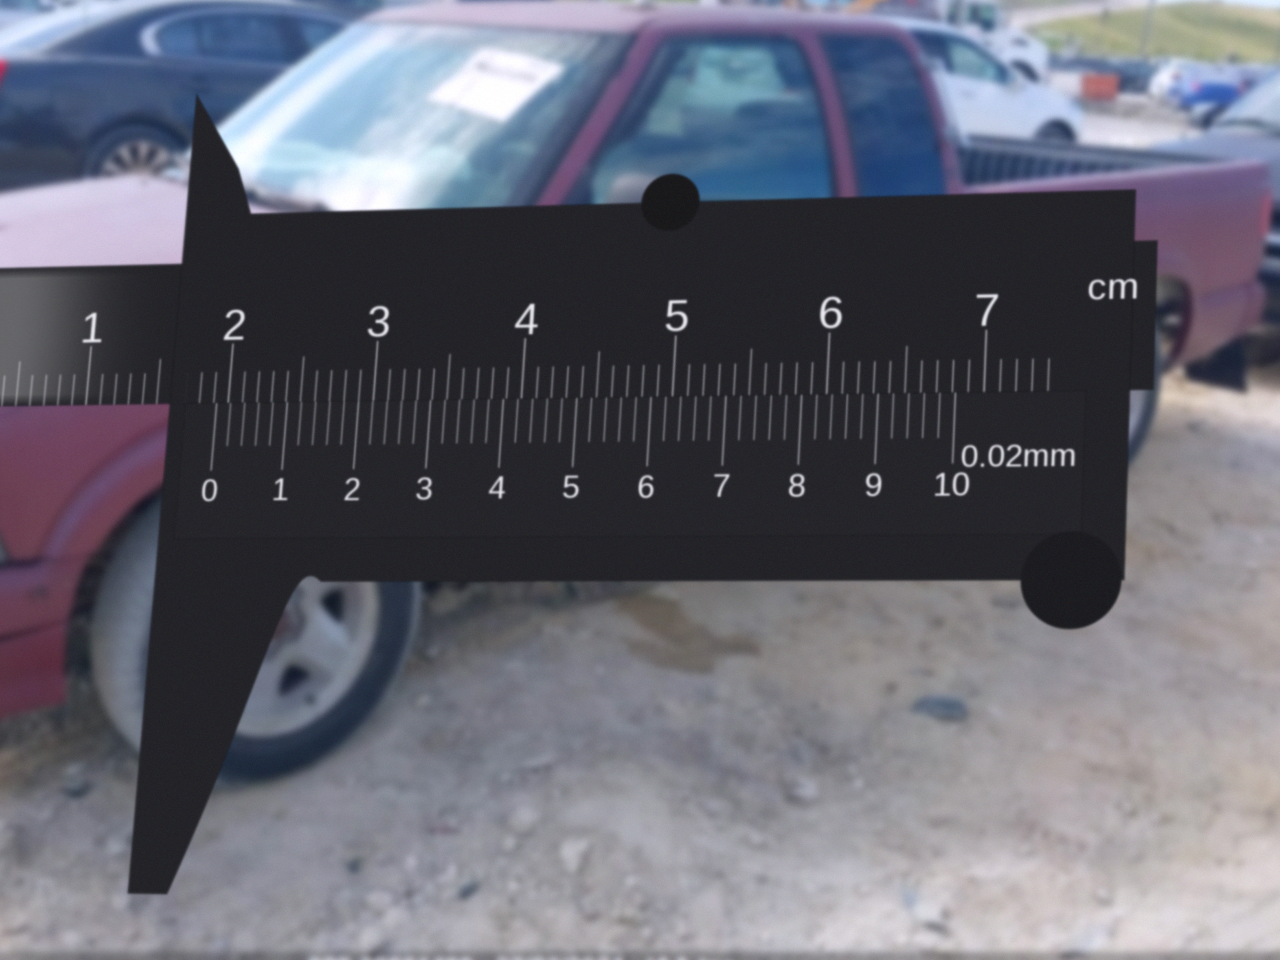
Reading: 19.2 mm
